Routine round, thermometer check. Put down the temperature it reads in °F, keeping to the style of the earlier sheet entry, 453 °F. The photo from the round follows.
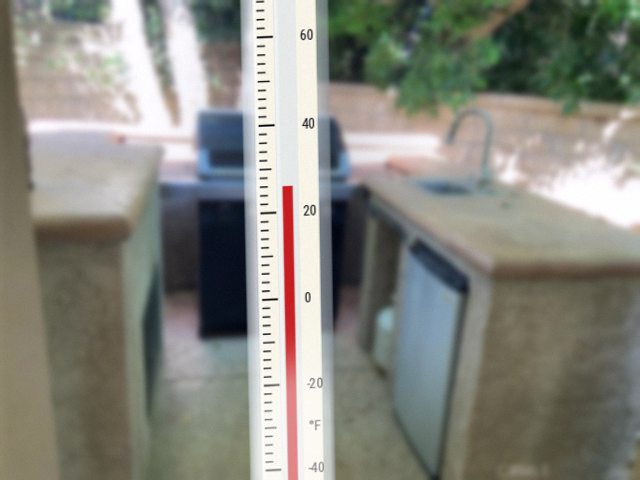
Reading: 26 °F
